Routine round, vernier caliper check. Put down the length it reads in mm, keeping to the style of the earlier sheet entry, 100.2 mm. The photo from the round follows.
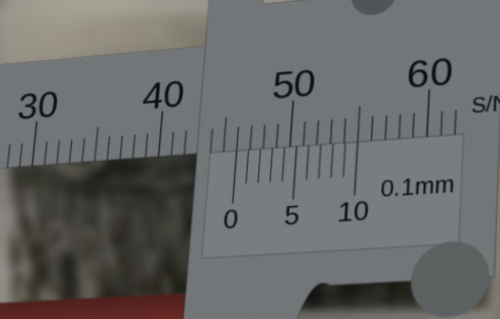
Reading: 46.0 mm
